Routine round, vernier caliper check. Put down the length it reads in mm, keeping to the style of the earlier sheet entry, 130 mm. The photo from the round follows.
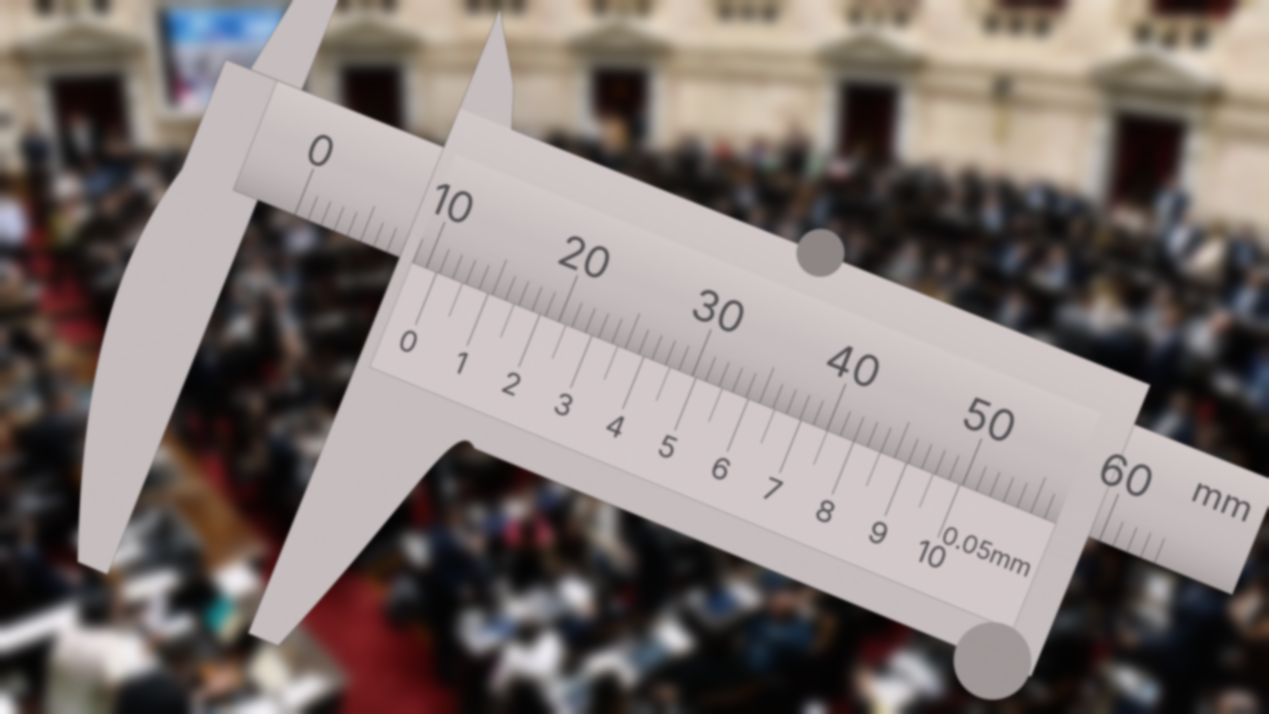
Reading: 10.8 mm
